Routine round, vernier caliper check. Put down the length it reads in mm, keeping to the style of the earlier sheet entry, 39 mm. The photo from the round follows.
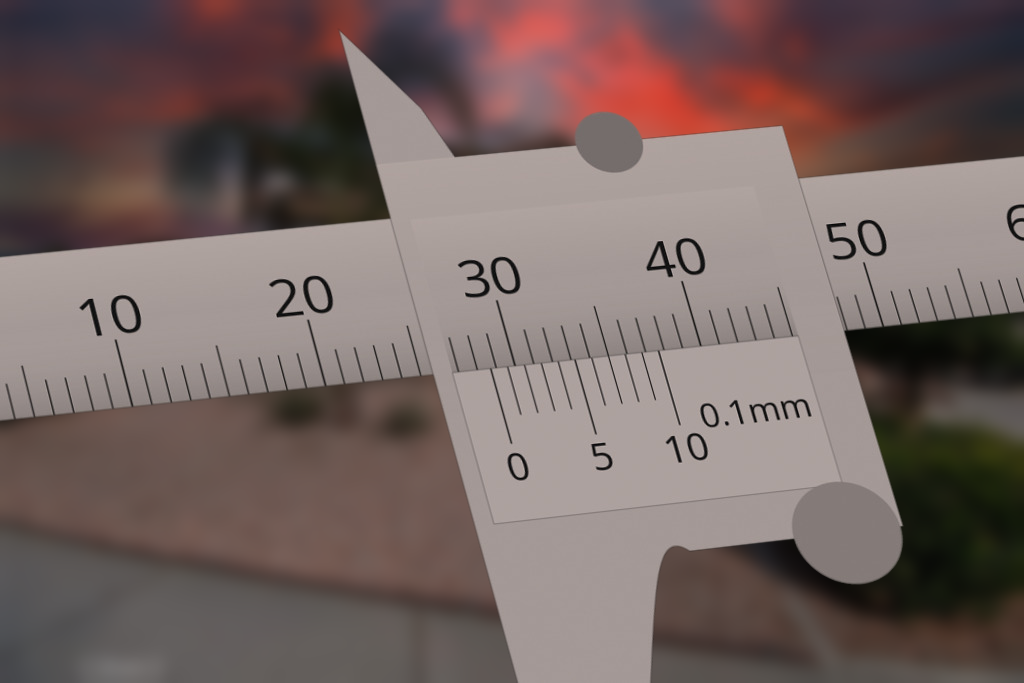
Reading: 28.7 mm
